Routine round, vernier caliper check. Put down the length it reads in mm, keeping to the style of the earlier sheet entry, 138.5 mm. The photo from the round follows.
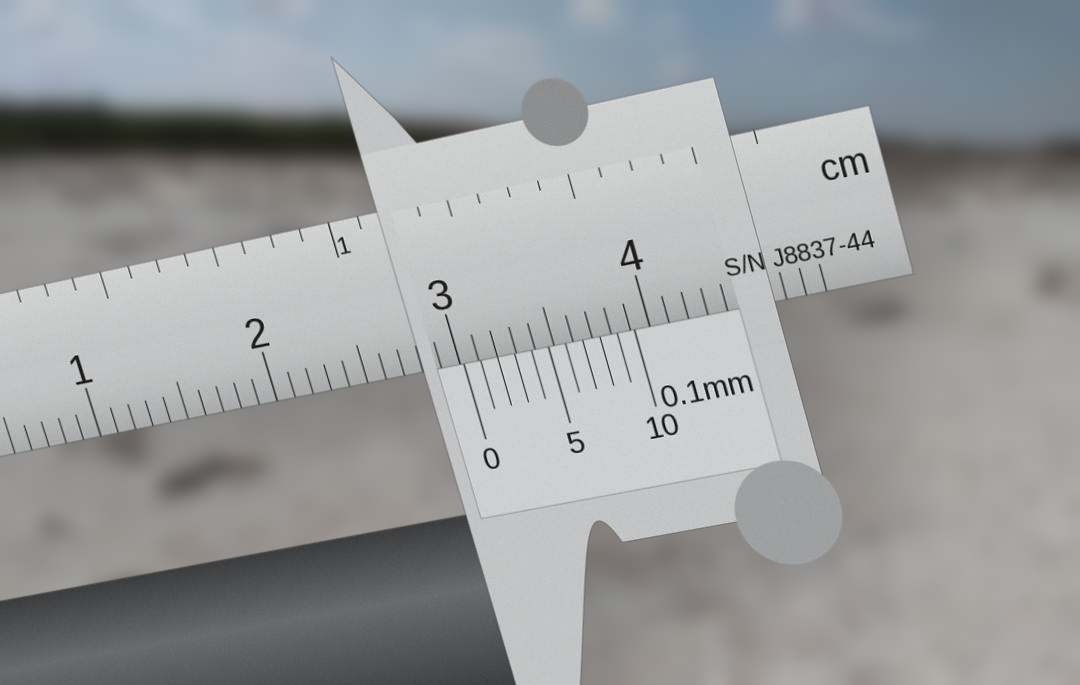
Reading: 30.2 mm
